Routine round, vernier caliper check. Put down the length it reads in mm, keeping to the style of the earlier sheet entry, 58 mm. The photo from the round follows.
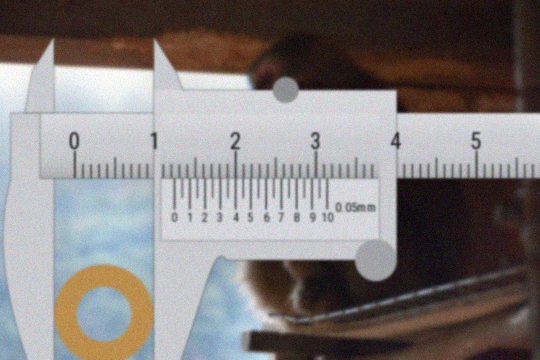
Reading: 12.4 mm
